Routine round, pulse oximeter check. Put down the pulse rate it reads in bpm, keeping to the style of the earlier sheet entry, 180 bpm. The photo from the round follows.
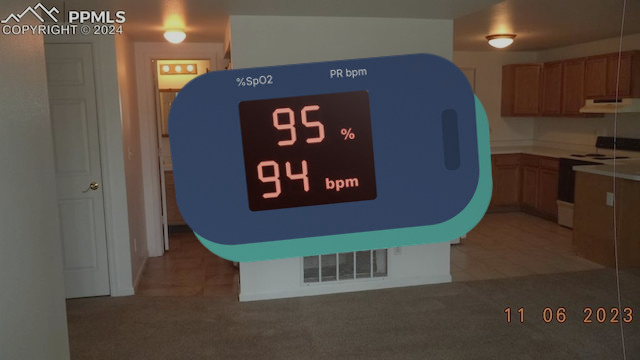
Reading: 94 bpm
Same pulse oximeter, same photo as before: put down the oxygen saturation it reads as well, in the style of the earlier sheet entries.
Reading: 95 %
